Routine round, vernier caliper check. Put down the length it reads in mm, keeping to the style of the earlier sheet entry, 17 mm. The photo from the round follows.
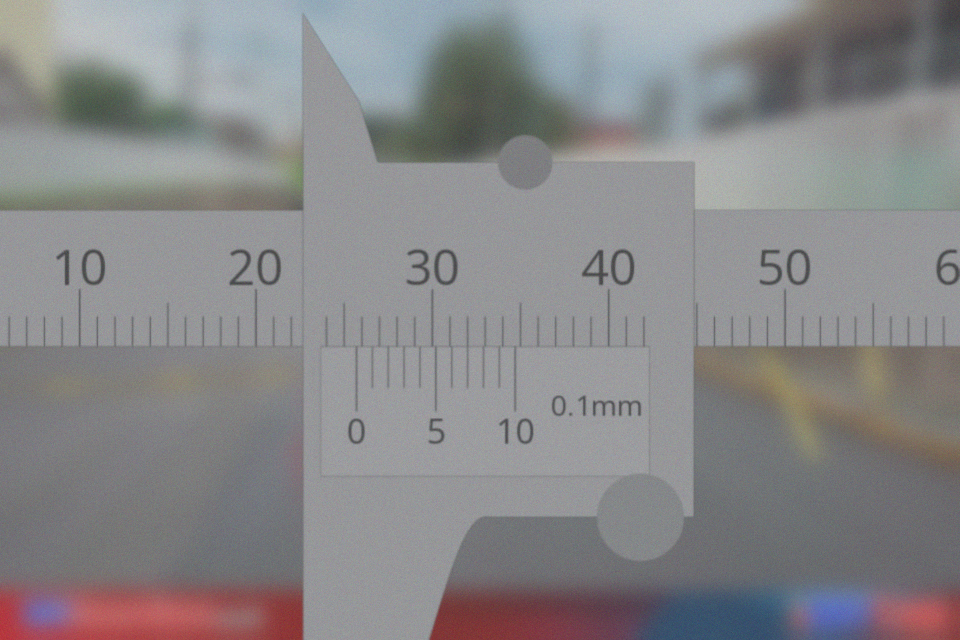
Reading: 25.7 mm
